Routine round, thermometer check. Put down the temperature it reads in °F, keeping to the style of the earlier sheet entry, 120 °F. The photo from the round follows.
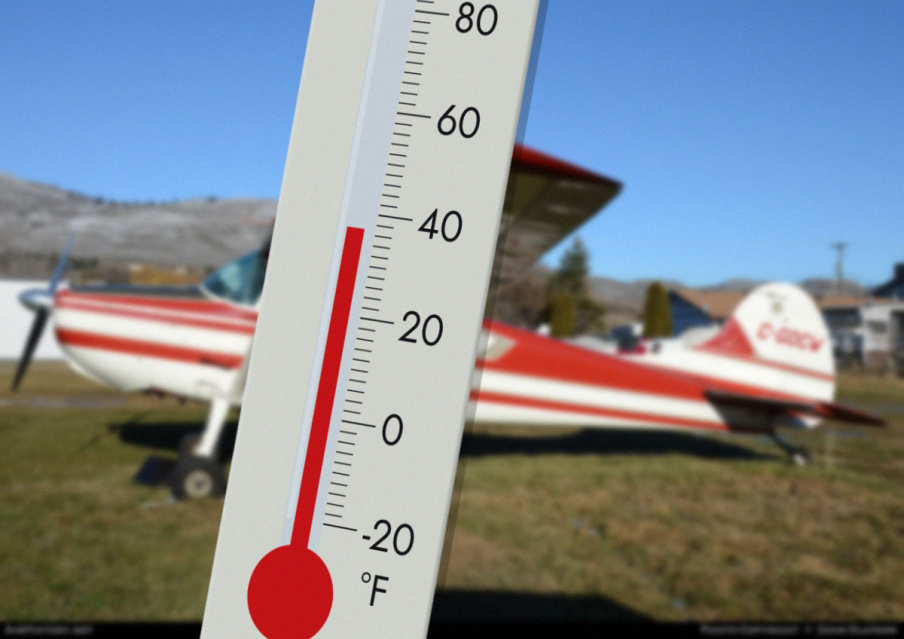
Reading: 37 °F
